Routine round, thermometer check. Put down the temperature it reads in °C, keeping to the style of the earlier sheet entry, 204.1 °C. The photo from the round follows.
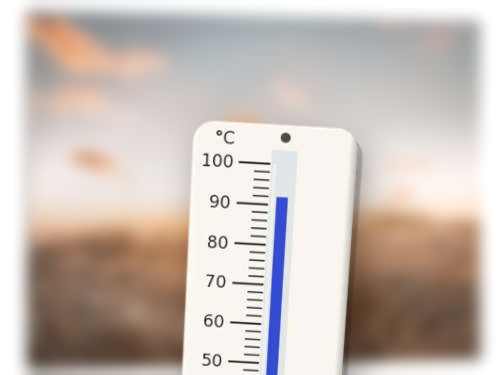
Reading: 92 °C
